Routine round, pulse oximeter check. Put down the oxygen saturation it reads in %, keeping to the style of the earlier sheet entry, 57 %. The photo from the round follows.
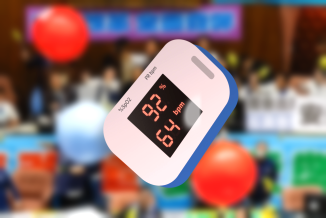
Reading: 92 %
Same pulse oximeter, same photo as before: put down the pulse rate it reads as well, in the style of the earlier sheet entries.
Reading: 64 bpm
